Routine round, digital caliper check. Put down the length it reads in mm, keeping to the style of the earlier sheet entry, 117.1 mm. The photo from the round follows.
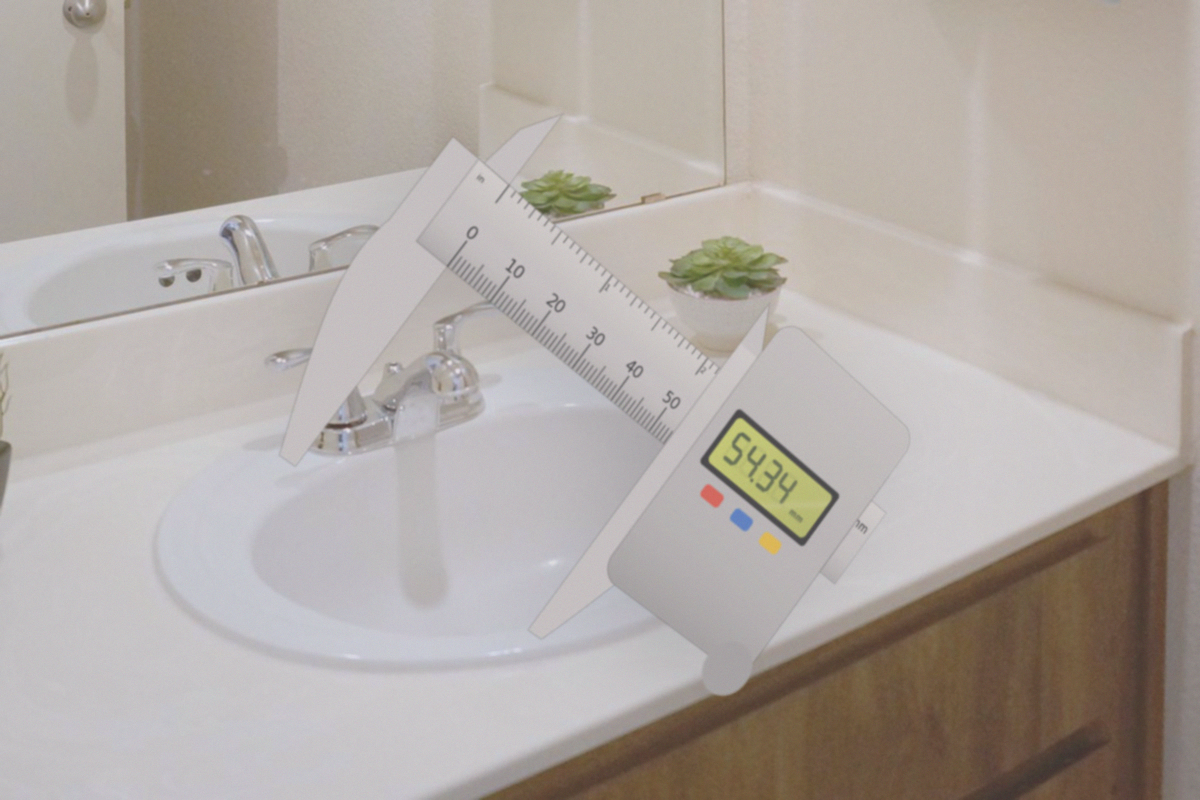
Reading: 54.34 mm
